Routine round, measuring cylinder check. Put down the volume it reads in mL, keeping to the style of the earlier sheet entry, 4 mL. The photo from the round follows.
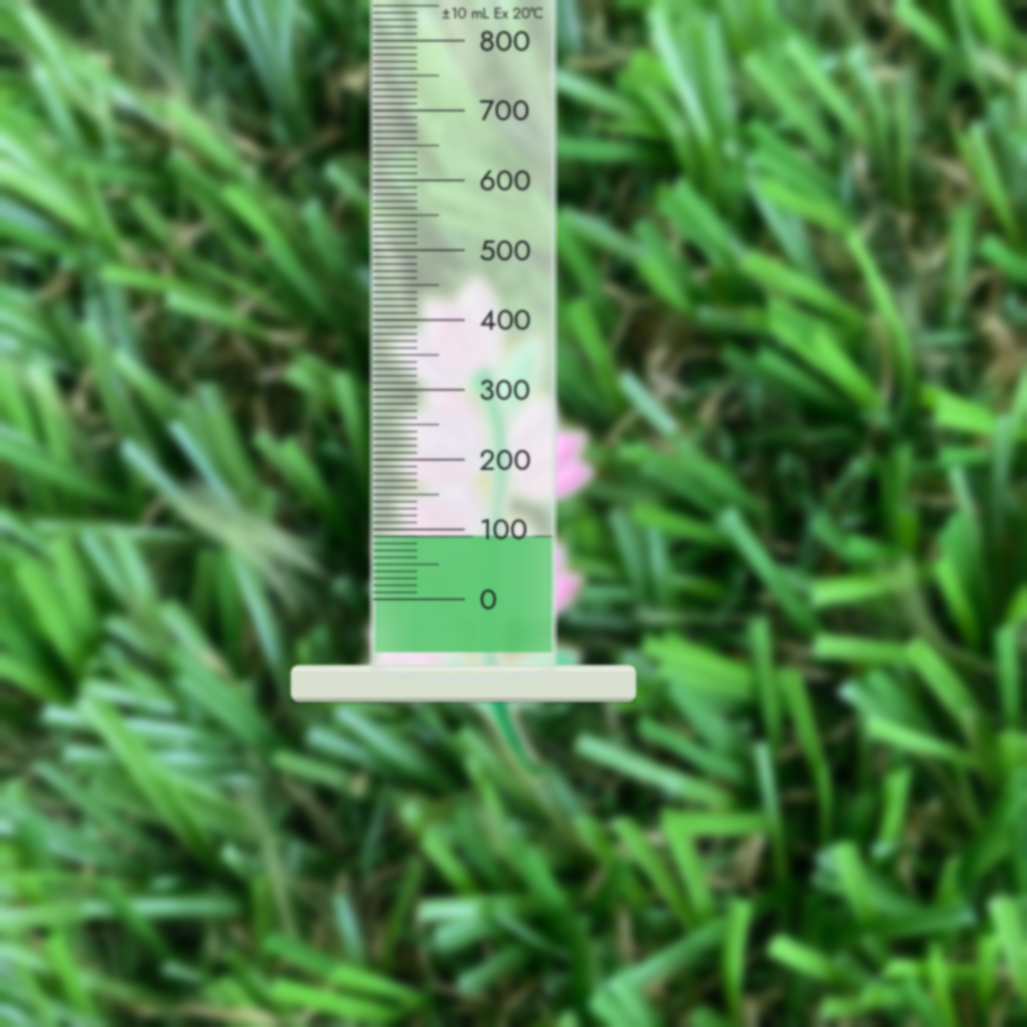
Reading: 90 mL
